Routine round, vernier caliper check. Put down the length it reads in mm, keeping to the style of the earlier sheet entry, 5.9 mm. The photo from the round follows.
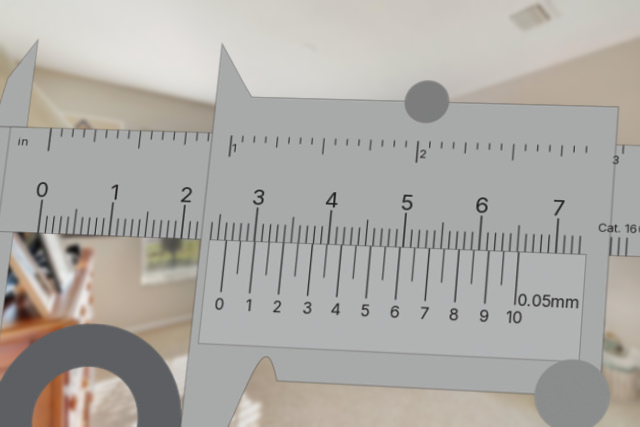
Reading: 26.2 mm
